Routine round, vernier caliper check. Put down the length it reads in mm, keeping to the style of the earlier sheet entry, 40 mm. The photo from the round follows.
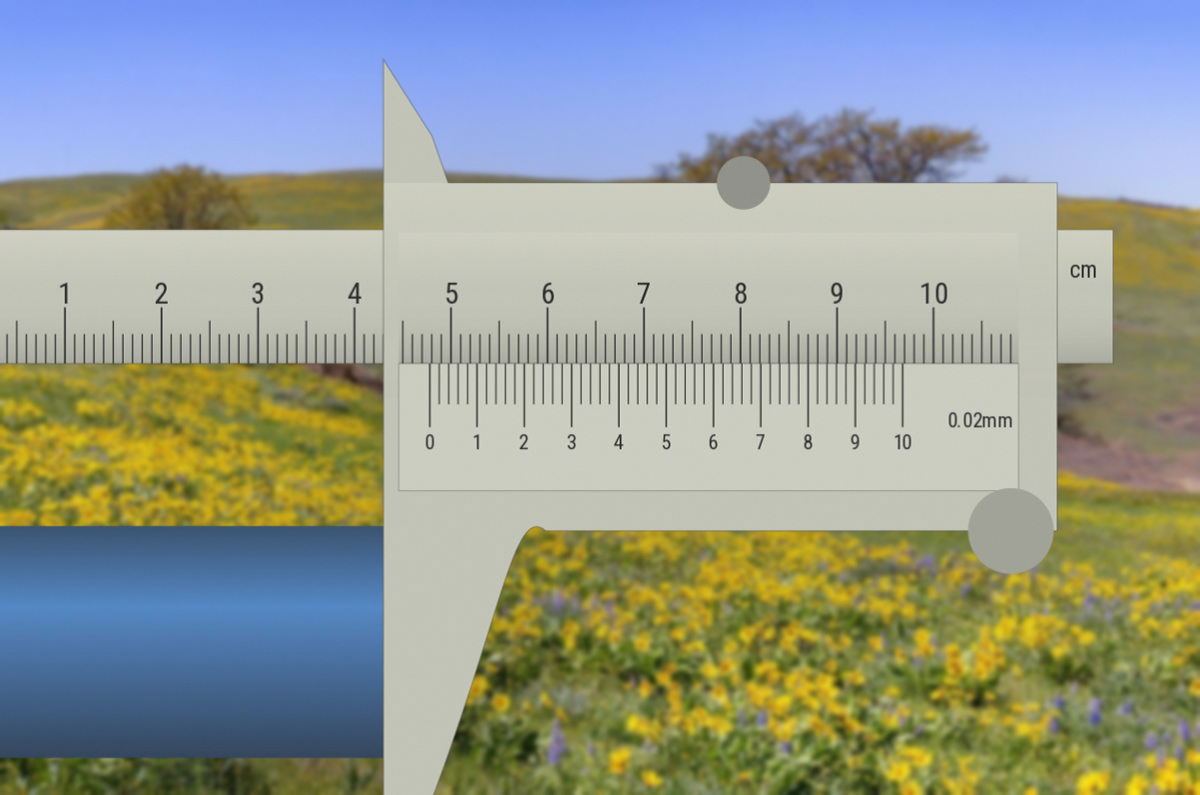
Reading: 47.8 mm
